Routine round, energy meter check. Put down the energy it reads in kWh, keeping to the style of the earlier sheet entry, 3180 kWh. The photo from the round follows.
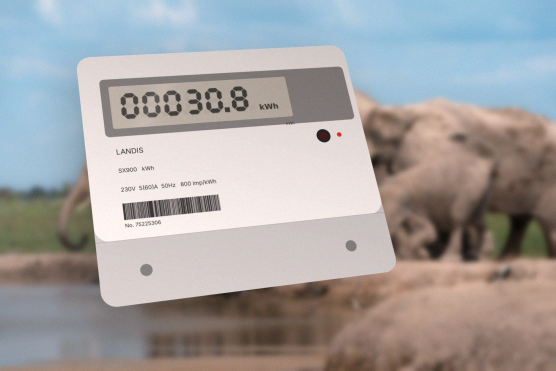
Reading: 30.8 kWh
